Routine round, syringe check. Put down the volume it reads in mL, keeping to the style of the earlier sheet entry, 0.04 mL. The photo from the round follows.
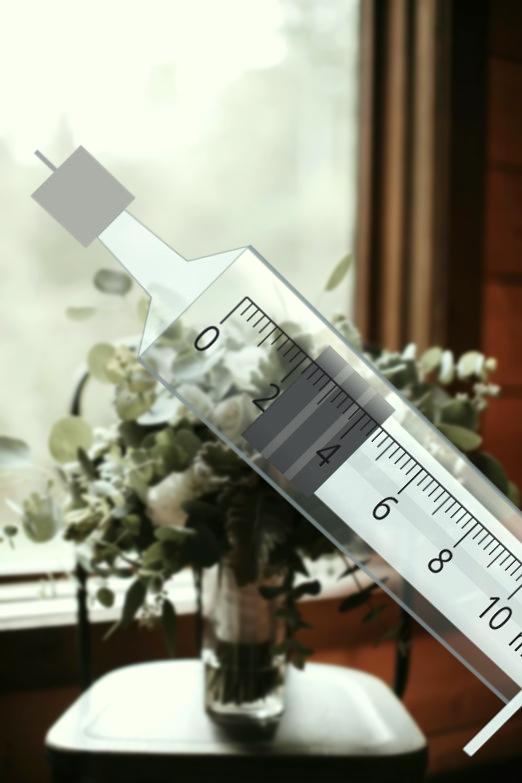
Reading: 2.2 mL
